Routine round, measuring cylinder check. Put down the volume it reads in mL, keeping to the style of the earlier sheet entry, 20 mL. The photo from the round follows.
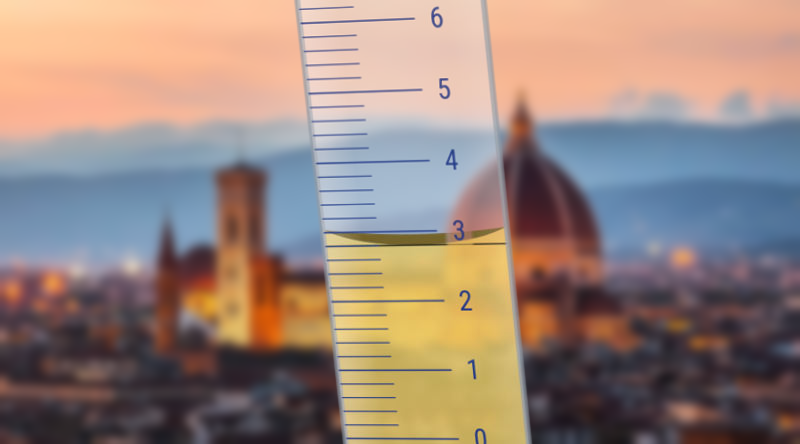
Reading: 2.8 mL
